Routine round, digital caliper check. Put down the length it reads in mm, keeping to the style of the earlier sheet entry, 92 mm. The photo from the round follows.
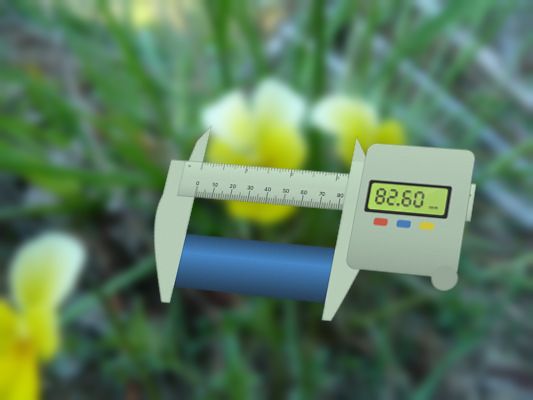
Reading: 82.60 mm
